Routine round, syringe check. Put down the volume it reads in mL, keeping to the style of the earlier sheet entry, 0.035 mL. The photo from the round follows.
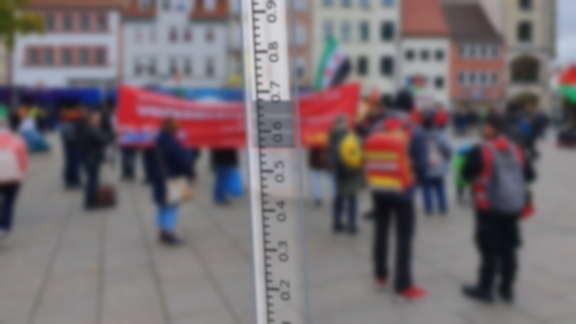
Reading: 0.56 mL
